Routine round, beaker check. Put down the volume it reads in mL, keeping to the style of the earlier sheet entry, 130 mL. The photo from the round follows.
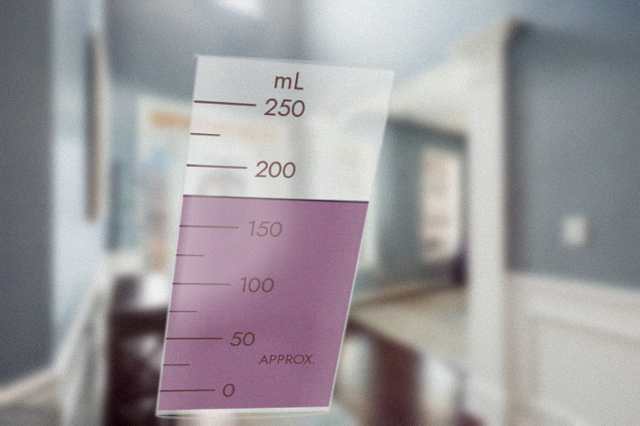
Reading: 175 mL
